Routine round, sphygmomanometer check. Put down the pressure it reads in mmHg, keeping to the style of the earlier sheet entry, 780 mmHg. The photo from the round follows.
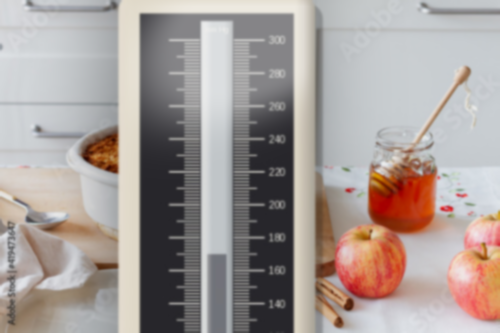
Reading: 170 mmHg
